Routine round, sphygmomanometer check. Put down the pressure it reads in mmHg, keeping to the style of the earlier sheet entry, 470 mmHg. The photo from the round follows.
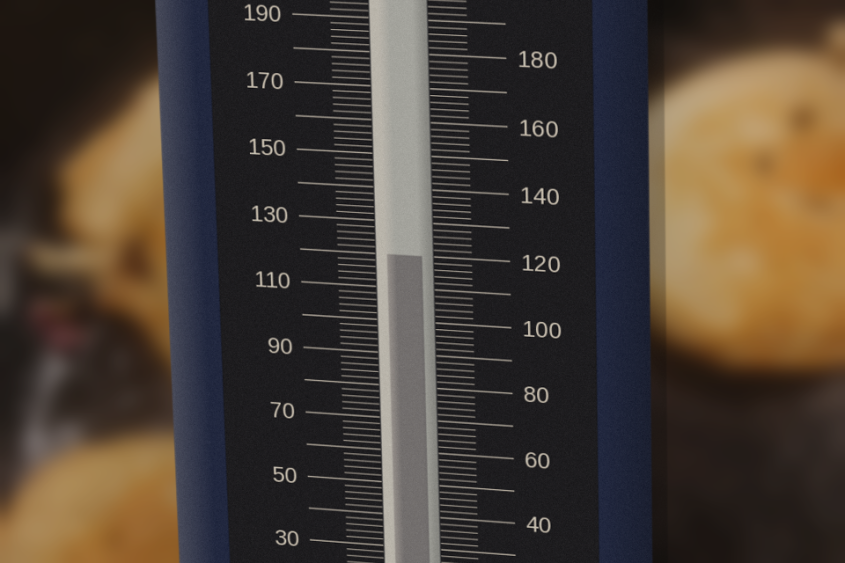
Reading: 120 mmHg
